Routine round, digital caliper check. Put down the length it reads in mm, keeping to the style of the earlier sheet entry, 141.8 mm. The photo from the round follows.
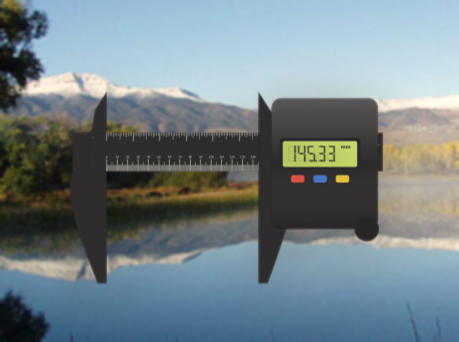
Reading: 145.33 mm
